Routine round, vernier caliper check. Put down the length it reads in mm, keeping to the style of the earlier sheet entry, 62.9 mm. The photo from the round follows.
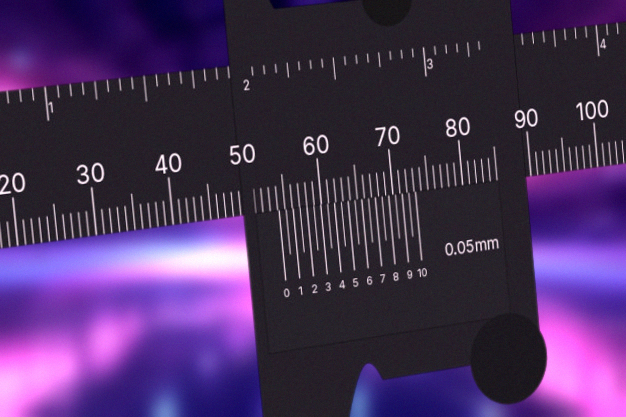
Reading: 54.2 mm
